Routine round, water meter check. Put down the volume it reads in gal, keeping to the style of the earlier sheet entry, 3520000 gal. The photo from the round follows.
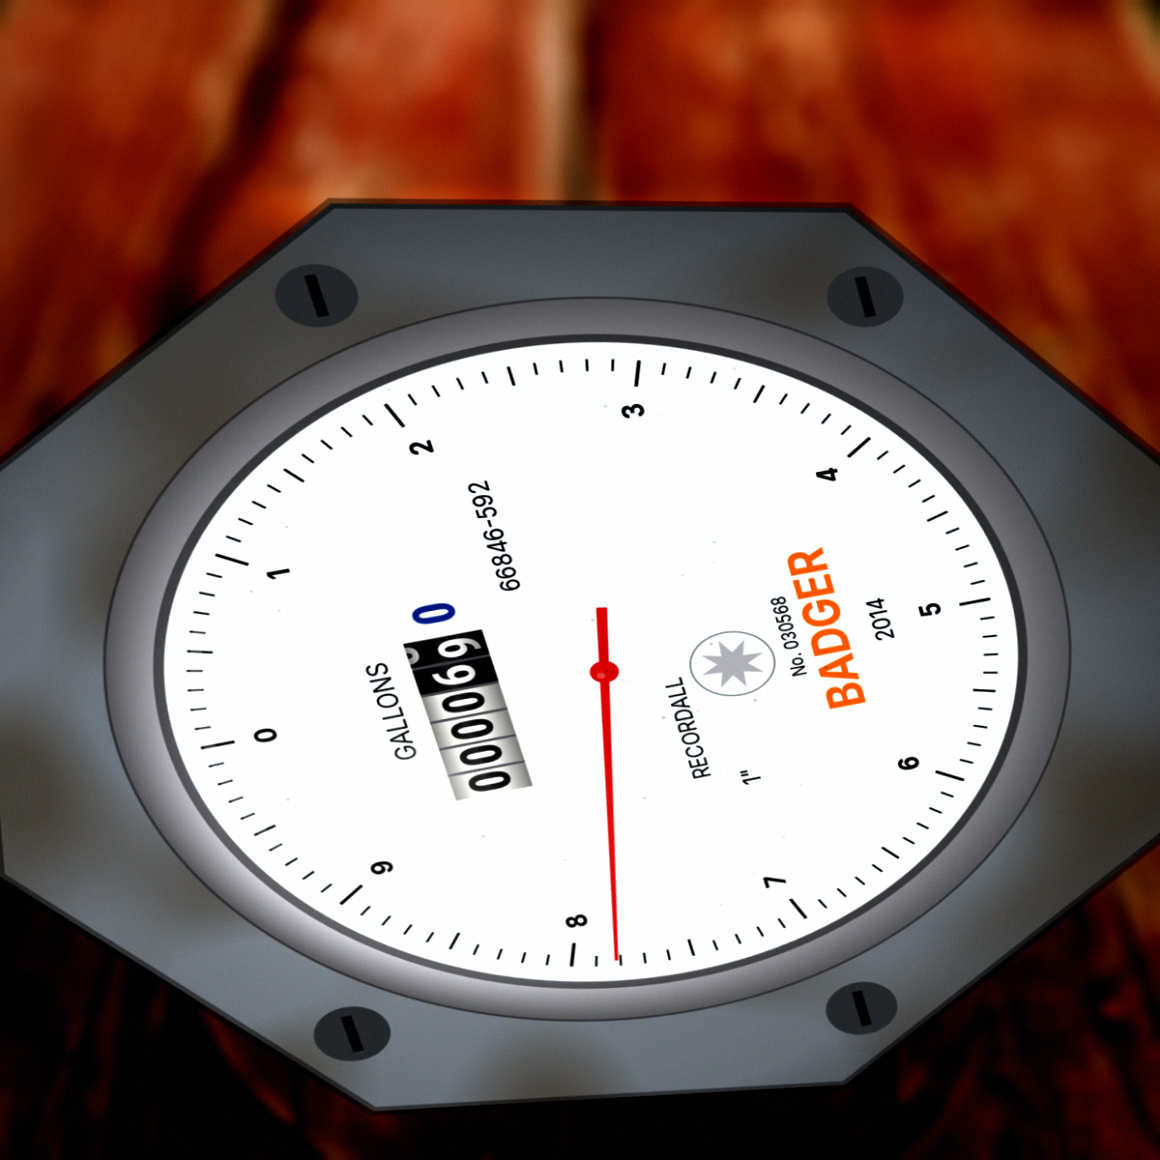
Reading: 687.8 gal
